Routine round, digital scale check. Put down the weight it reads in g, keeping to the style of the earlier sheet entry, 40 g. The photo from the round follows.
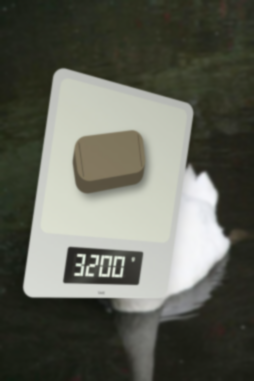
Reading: 3200 g
